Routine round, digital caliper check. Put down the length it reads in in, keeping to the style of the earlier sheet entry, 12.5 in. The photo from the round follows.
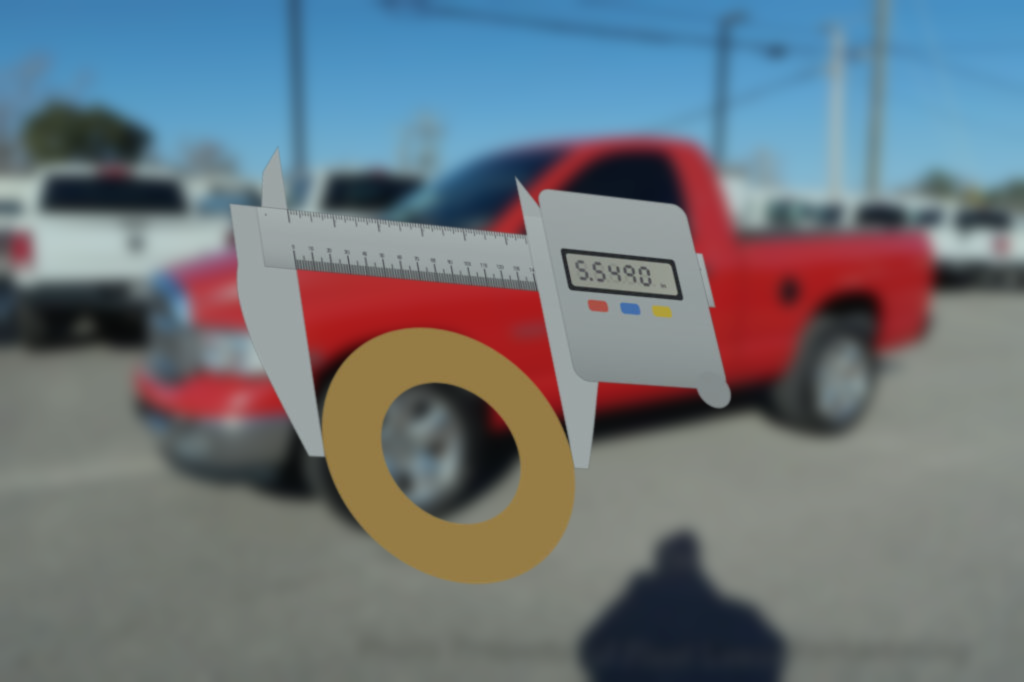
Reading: 5.5490 in
